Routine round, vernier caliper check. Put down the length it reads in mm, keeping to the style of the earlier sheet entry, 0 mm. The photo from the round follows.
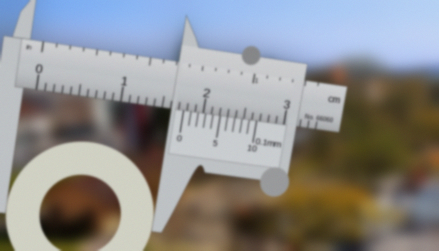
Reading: 17.6 mm
